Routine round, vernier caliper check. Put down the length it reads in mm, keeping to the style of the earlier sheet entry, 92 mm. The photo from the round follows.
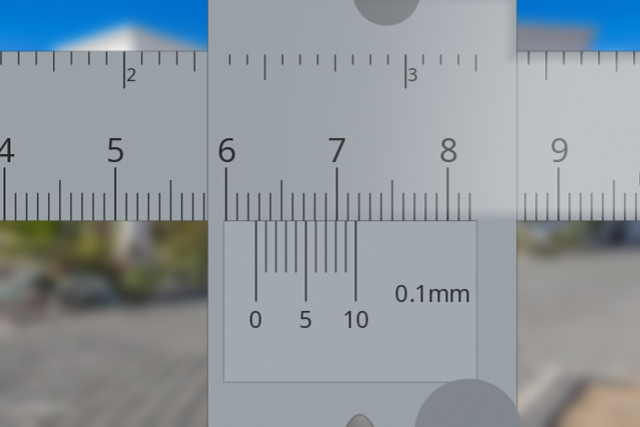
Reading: 62.7 mm
